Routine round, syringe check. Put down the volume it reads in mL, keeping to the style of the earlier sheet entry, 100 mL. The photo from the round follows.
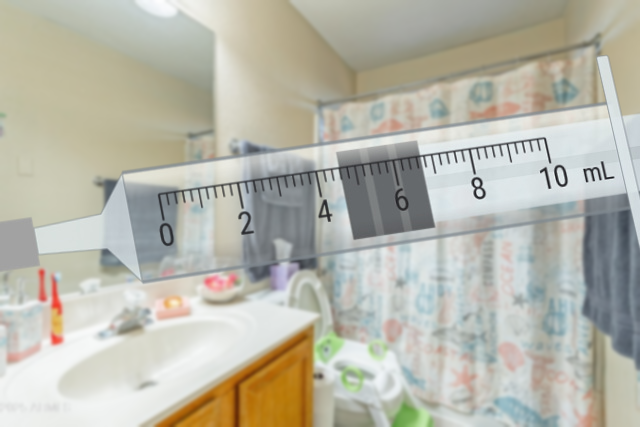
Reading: 4.6 mL
